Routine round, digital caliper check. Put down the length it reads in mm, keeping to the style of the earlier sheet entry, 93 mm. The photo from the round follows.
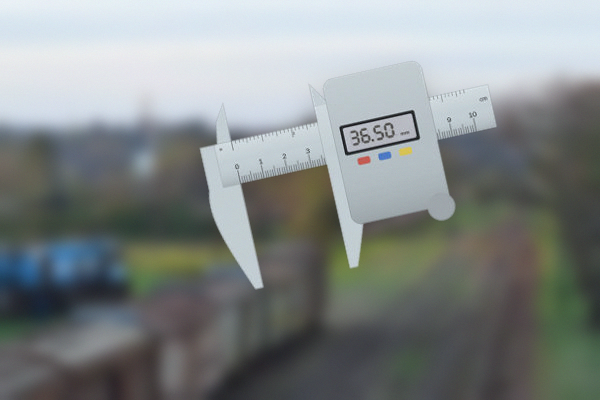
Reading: 36.50 mm
